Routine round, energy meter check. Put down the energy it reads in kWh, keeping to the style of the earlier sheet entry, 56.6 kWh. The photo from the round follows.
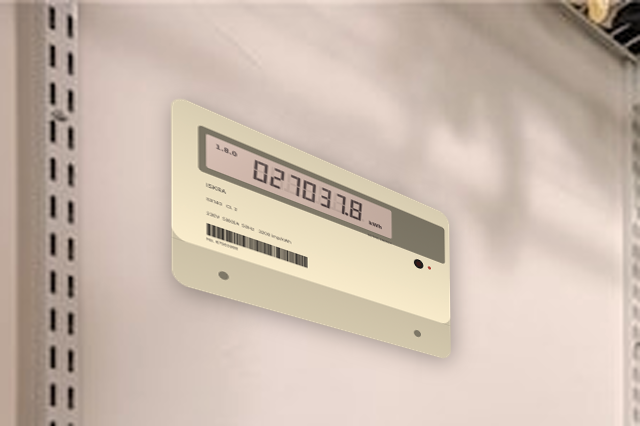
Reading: 27037.8 kWh
